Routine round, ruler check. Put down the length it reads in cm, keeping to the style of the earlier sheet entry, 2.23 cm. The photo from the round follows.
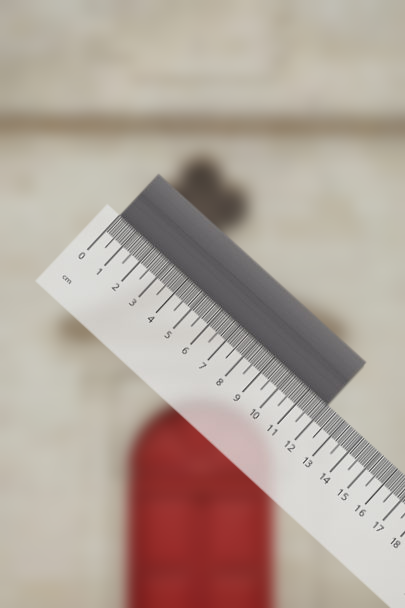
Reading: 12 cm
